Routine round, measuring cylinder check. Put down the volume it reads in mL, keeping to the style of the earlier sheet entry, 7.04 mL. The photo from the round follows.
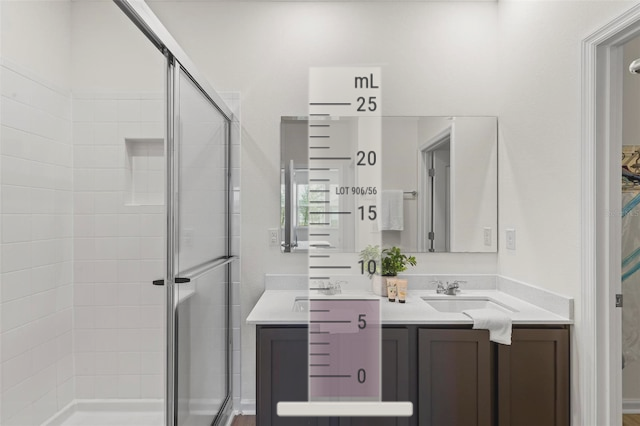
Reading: 7 mL
